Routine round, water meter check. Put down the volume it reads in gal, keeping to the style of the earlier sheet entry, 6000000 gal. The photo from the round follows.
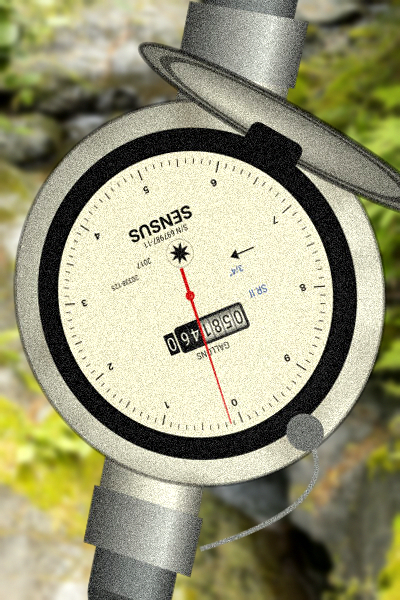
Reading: 581460.1 gal
